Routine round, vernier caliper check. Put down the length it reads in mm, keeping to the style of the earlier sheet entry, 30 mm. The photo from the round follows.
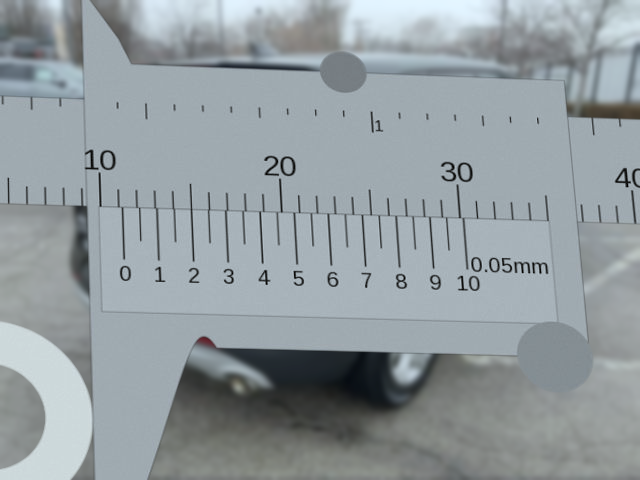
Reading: 11.2 mm
